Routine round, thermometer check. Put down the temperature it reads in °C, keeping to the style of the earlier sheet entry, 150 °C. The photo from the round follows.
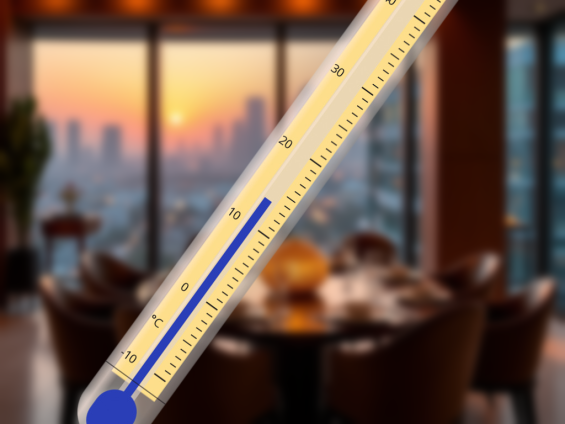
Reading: 13.5 °C
